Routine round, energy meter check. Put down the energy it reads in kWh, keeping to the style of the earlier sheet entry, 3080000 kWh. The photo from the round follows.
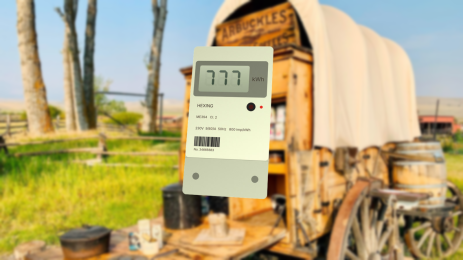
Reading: 777 kWh
